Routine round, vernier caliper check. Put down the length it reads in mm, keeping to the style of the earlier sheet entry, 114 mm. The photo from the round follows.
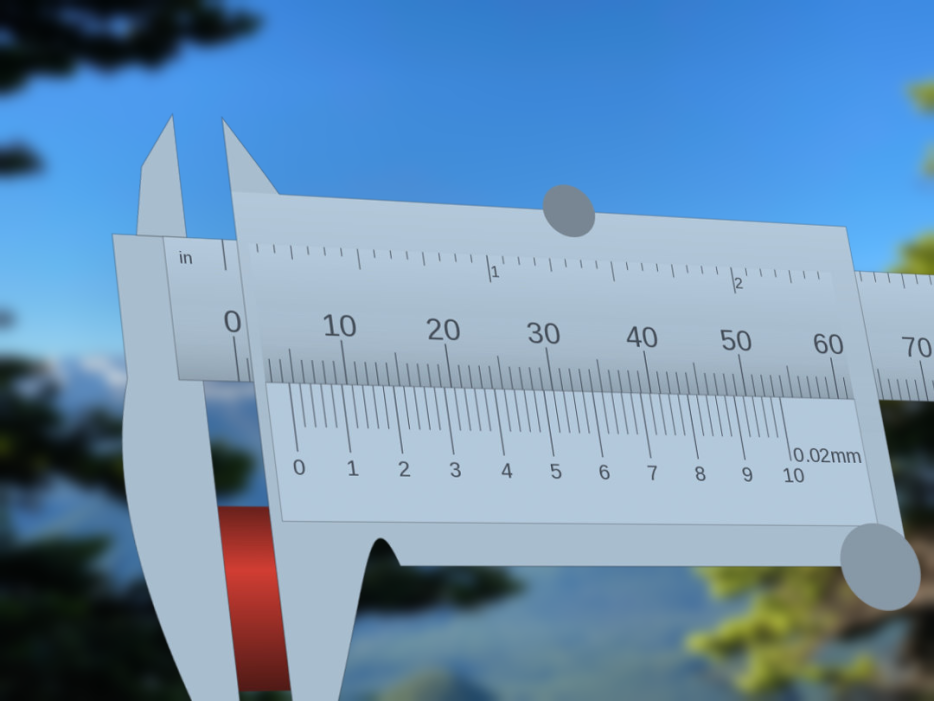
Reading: 4.6 mm
